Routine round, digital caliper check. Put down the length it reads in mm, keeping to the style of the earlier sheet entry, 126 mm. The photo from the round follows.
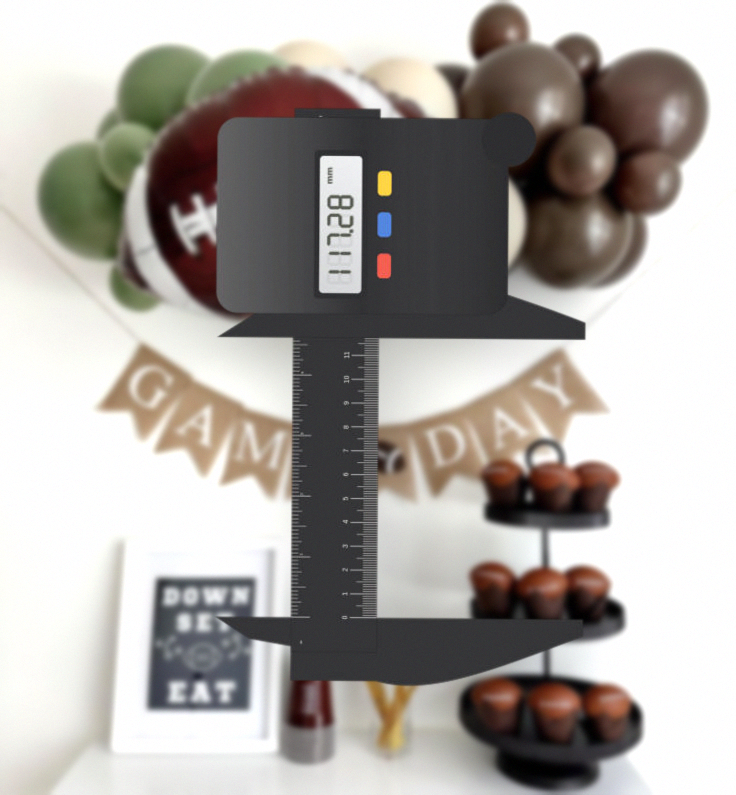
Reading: 117.28 mm
